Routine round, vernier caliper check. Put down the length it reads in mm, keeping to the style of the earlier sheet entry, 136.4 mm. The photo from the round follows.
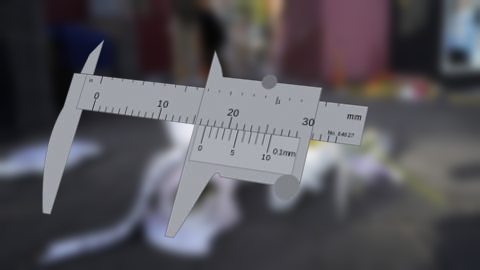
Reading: 16.8 mm
